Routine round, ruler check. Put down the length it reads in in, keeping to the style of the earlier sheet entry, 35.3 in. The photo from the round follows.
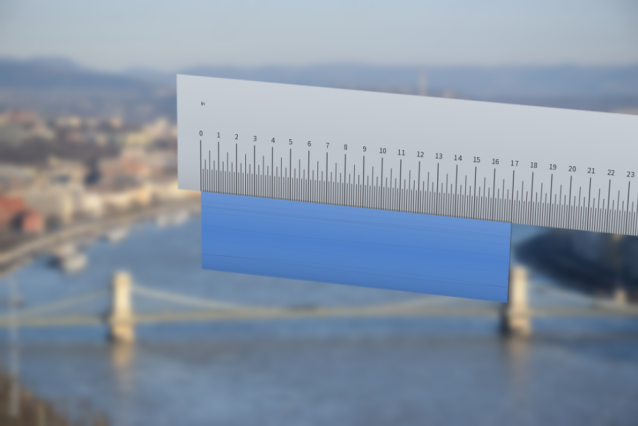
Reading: 17 in
